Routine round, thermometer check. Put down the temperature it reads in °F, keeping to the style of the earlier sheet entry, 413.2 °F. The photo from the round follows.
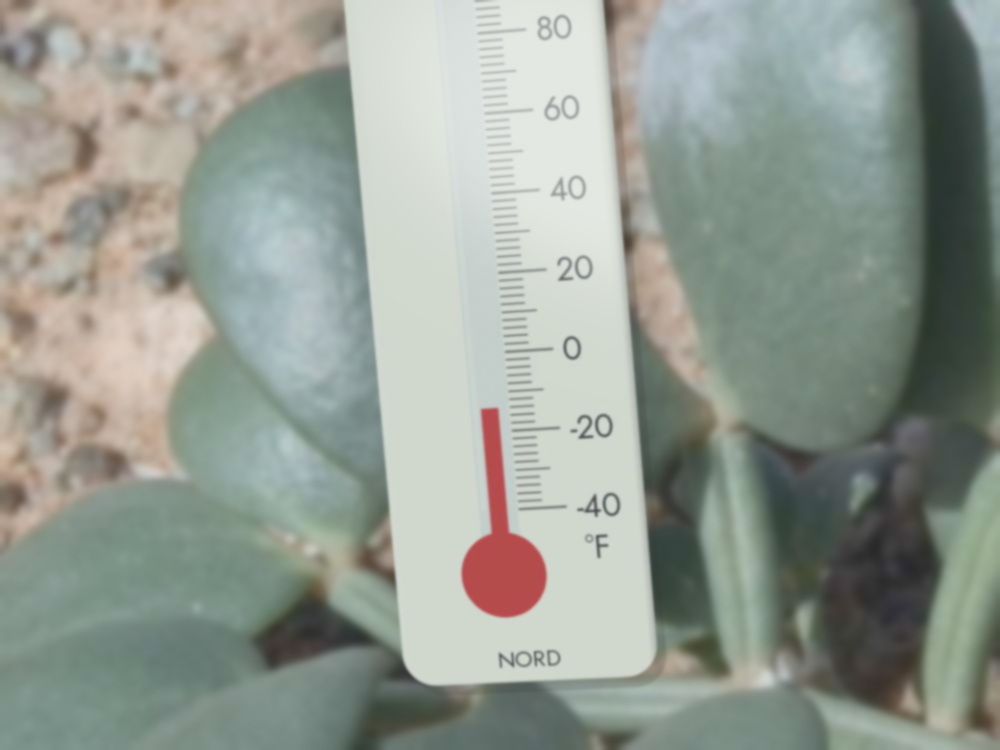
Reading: -14 °F
